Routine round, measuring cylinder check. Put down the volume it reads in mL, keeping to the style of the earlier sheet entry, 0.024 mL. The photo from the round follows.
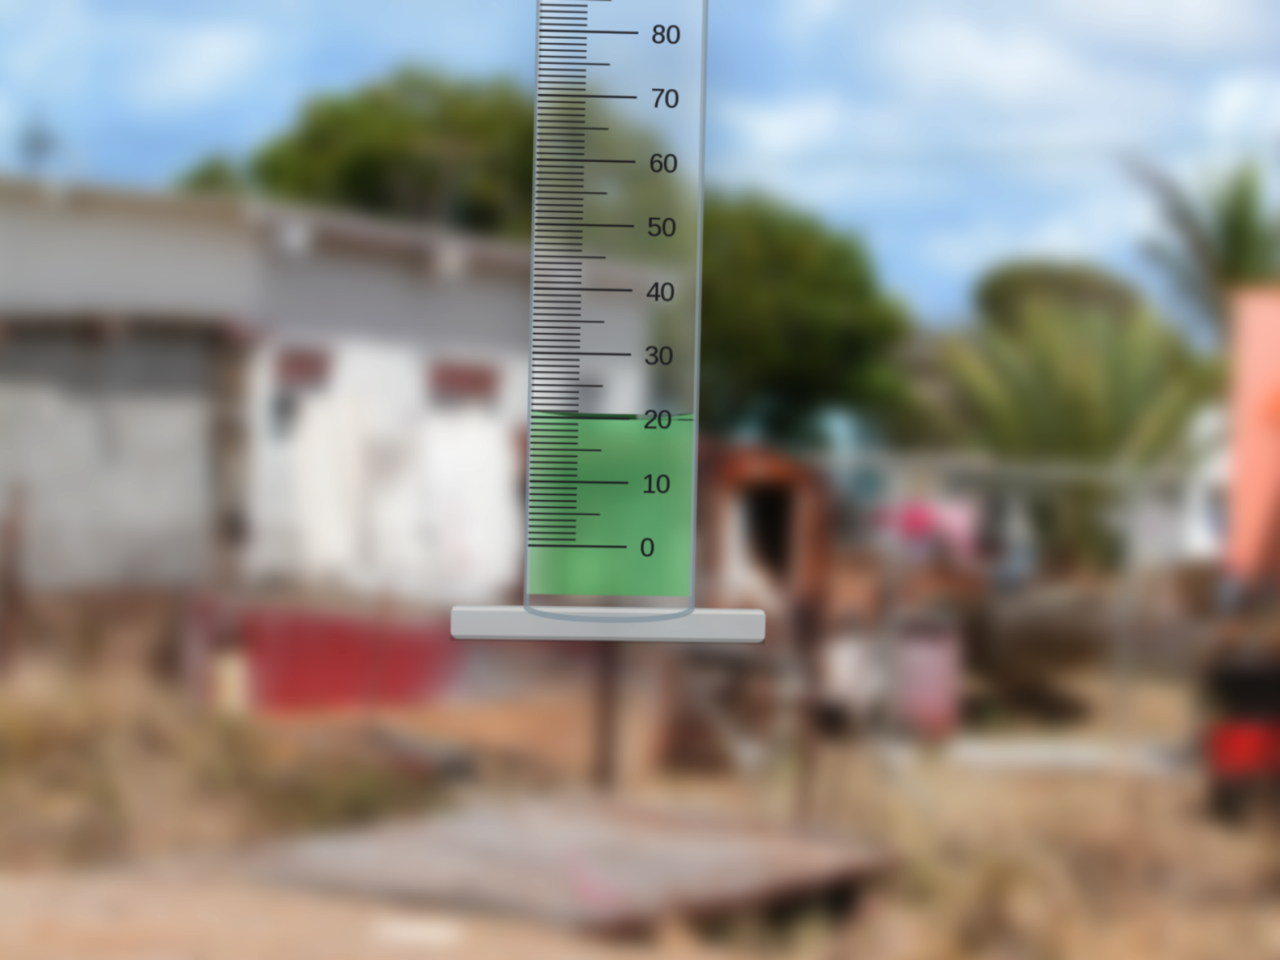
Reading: 20 mL
